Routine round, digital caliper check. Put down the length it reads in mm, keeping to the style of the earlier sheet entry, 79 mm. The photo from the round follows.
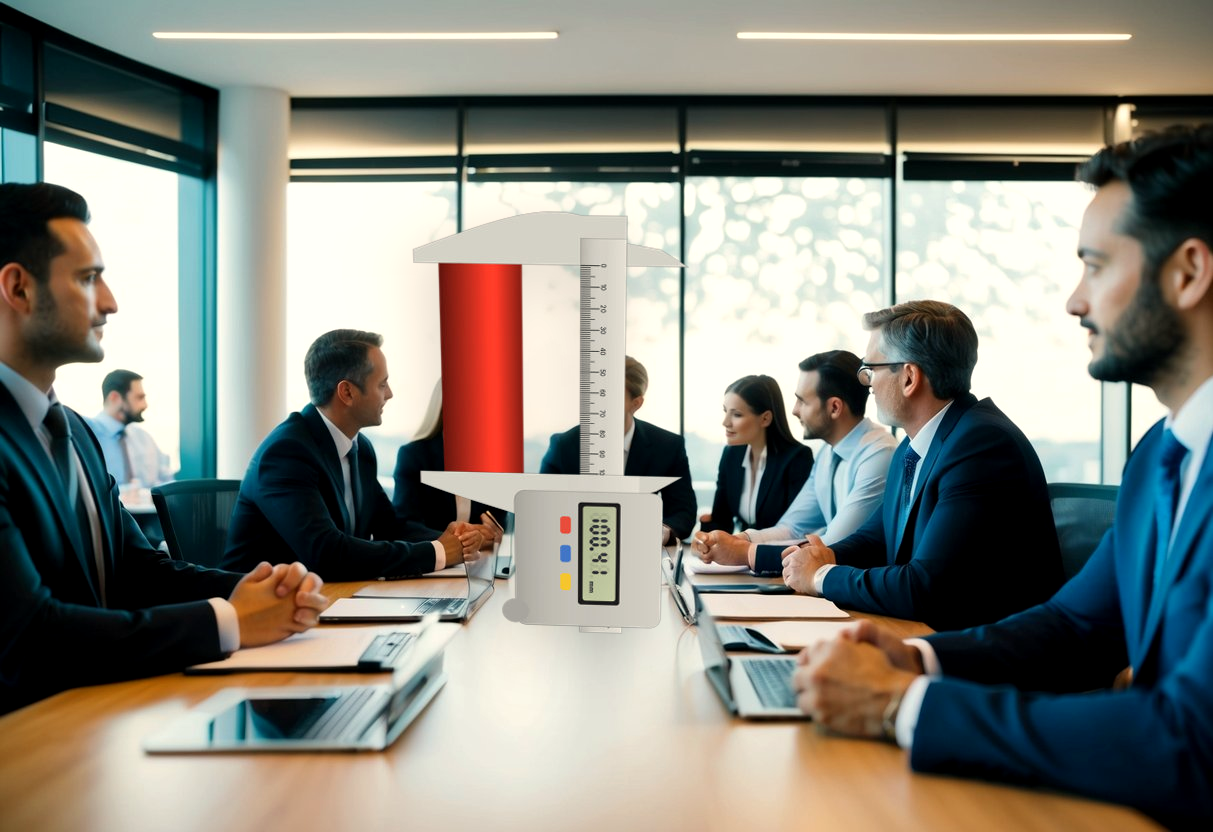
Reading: 100.41 mm
